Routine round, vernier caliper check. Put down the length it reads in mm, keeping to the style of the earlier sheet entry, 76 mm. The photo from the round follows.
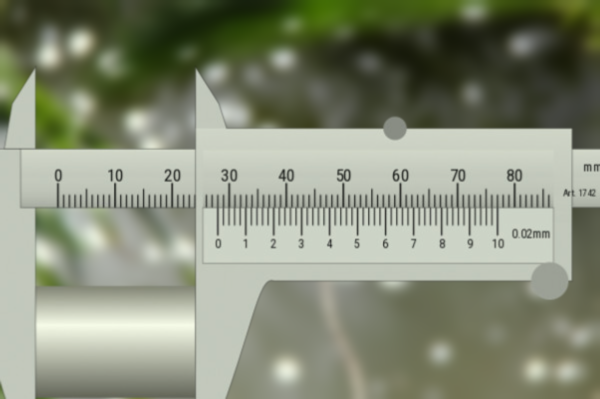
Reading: 28.0 mm
